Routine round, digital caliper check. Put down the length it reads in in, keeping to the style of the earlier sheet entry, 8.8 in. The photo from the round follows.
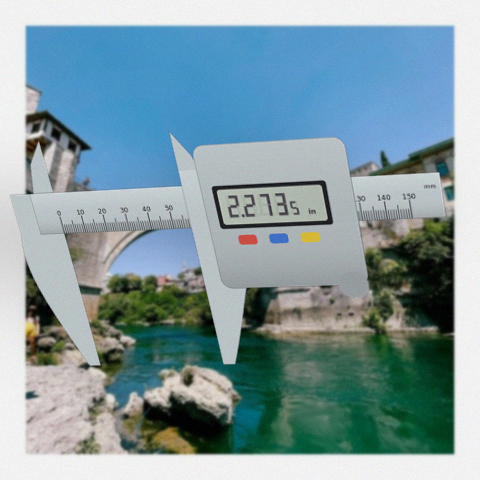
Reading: 2.2735 in
